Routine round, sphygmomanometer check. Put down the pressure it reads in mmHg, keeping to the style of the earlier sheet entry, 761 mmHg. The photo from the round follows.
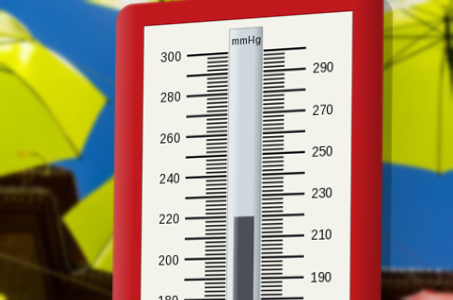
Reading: 220 mmHg
